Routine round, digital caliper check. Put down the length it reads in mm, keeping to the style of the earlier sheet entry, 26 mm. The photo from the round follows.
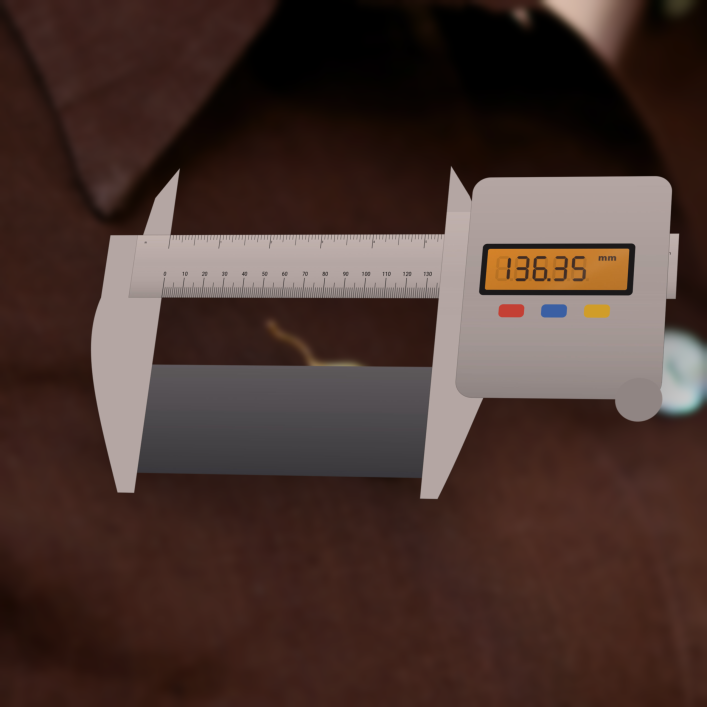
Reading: 136.35 mm
